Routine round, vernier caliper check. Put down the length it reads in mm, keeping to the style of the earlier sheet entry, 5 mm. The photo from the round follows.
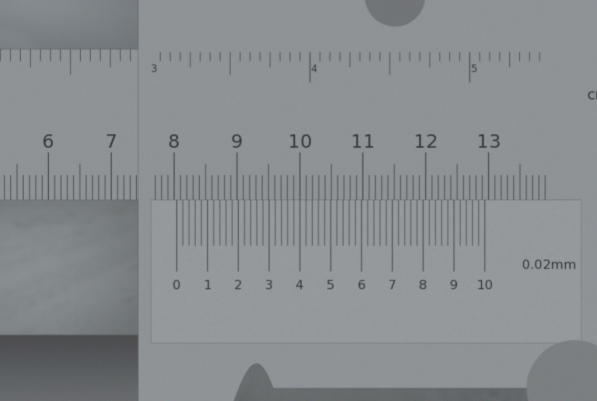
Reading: 80.4 mm
